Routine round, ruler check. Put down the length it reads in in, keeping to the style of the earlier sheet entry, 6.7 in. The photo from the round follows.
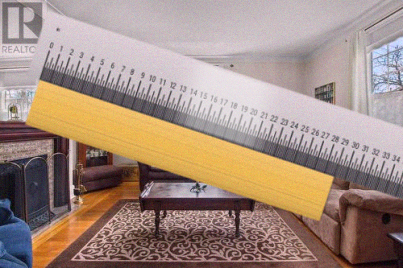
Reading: 29 in
